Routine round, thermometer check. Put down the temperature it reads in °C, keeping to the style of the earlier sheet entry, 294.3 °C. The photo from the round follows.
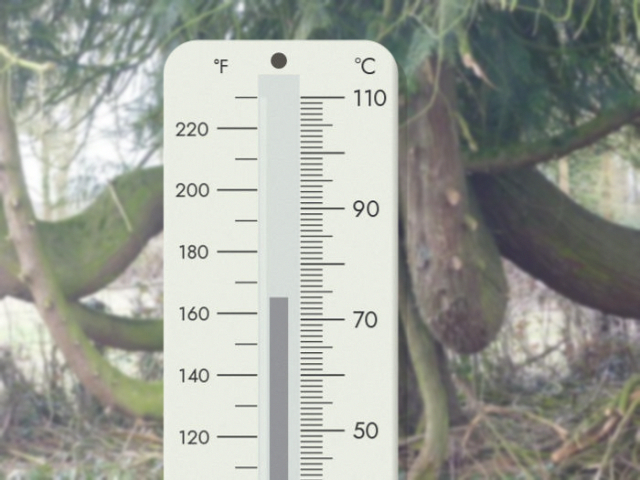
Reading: 74 °C
